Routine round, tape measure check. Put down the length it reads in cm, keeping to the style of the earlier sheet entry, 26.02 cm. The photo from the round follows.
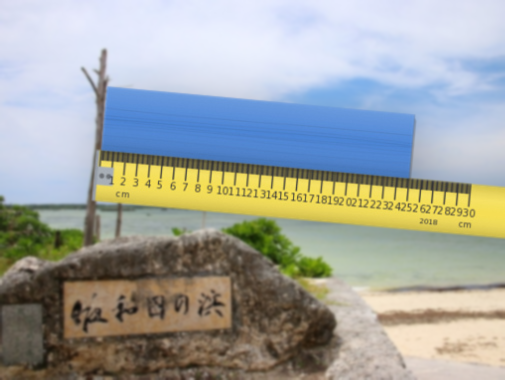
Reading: 25 cm
